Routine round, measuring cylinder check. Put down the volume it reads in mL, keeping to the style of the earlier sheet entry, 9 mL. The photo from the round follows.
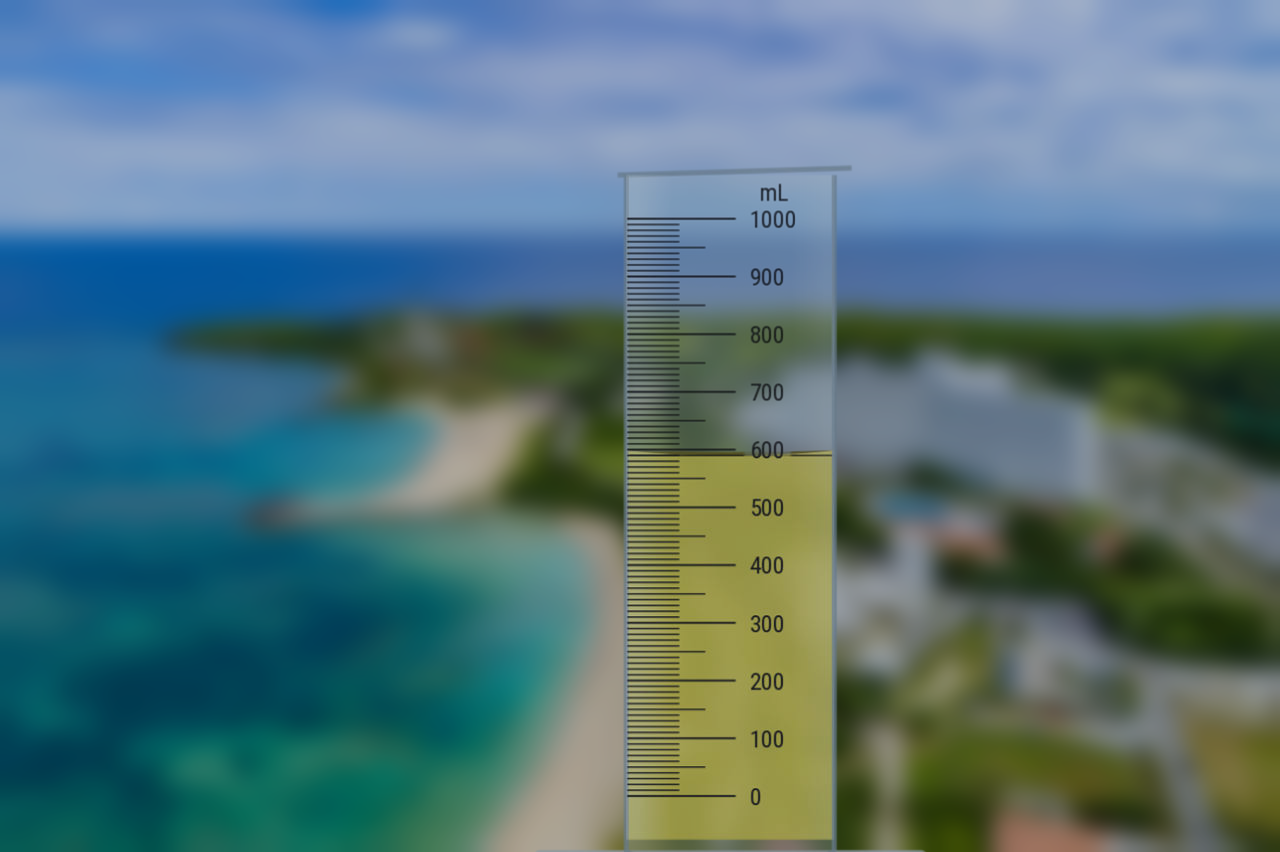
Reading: 590 mL
